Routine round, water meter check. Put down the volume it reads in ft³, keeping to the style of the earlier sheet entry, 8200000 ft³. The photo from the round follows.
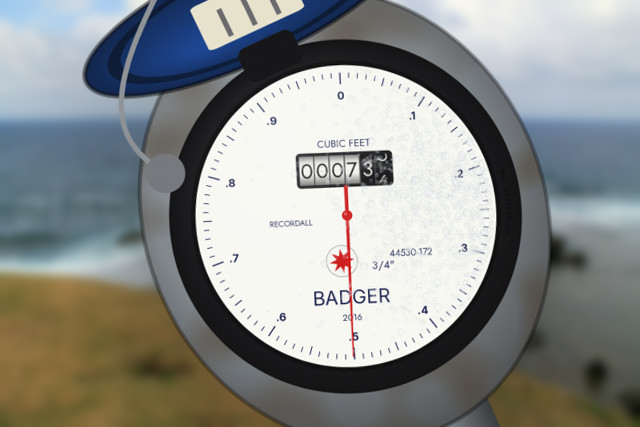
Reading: 735.50 ft³
